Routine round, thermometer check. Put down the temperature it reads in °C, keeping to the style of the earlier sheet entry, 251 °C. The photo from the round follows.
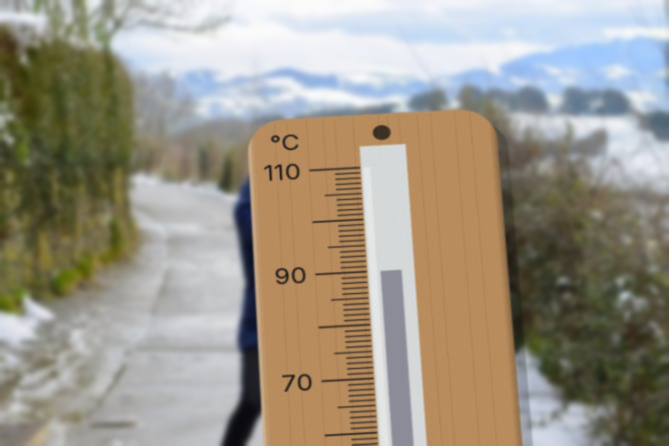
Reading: 90 °C
